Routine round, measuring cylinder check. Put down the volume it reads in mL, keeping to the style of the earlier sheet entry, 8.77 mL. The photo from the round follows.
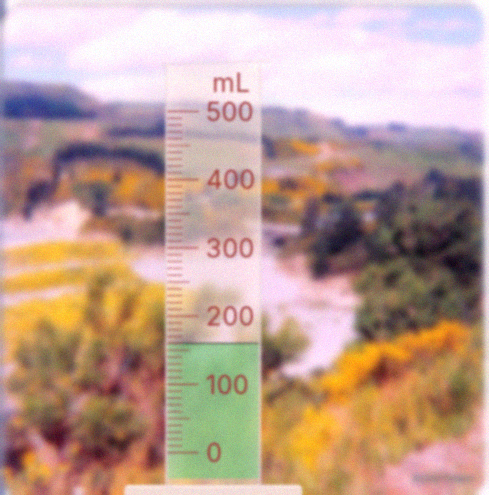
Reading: 160 mL
